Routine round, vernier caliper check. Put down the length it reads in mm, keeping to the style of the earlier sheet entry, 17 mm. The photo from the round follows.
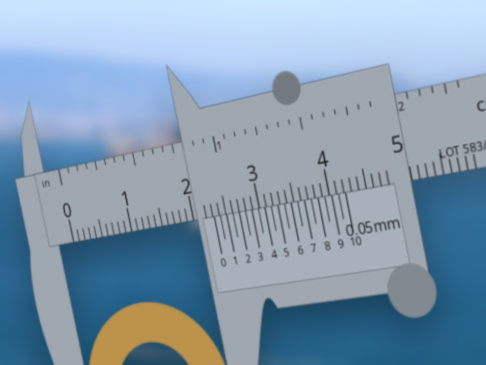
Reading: 23.2 mm
